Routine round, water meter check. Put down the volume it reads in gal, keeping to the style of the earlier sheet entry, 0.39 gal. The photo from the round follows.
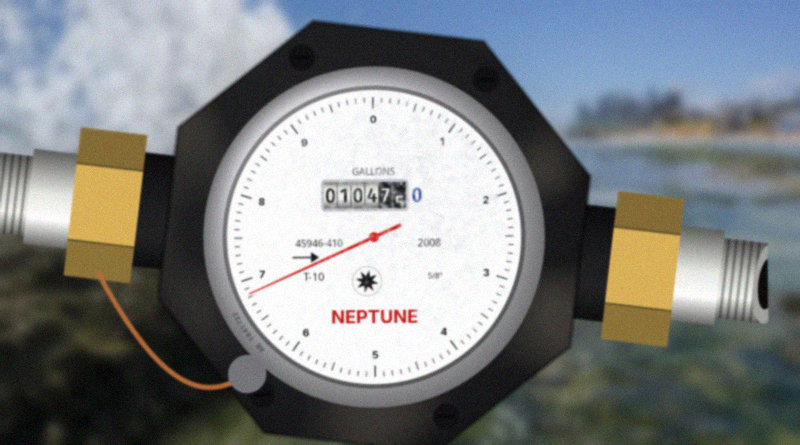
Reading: 104746.8 gal
